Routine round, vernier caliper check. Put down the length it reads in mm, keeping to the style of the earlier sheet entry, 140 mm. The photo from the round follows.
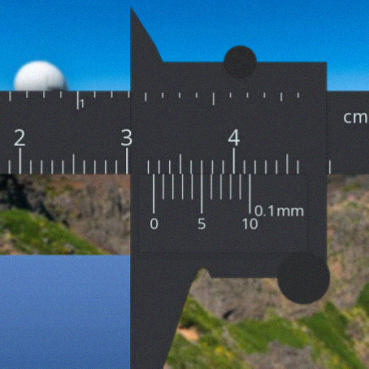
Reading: 32.5 mm
